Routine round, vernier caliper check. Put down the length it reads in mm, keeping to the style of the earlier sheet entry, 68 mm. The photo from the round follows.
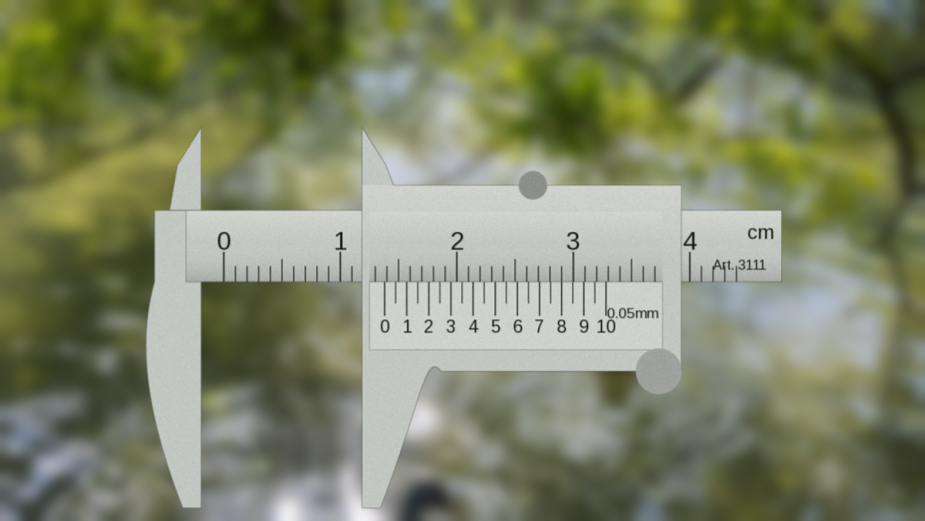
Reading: 13.8 mm
